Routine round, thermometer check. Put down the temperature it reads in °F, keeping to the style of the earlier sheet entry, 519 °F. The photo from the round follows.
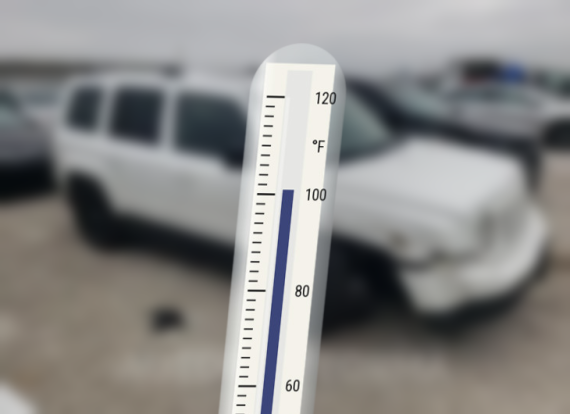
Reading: 101 °F
